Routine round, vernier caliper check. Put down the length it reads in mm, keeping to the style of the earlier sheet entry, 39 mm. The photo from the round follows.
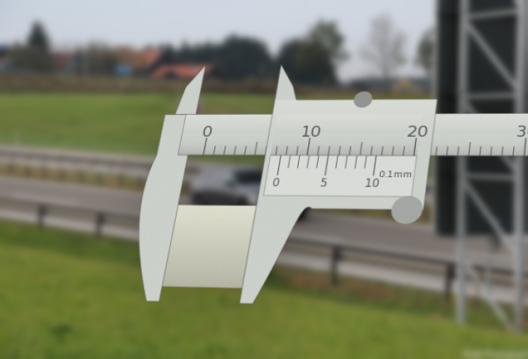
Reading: 7.5 mm
